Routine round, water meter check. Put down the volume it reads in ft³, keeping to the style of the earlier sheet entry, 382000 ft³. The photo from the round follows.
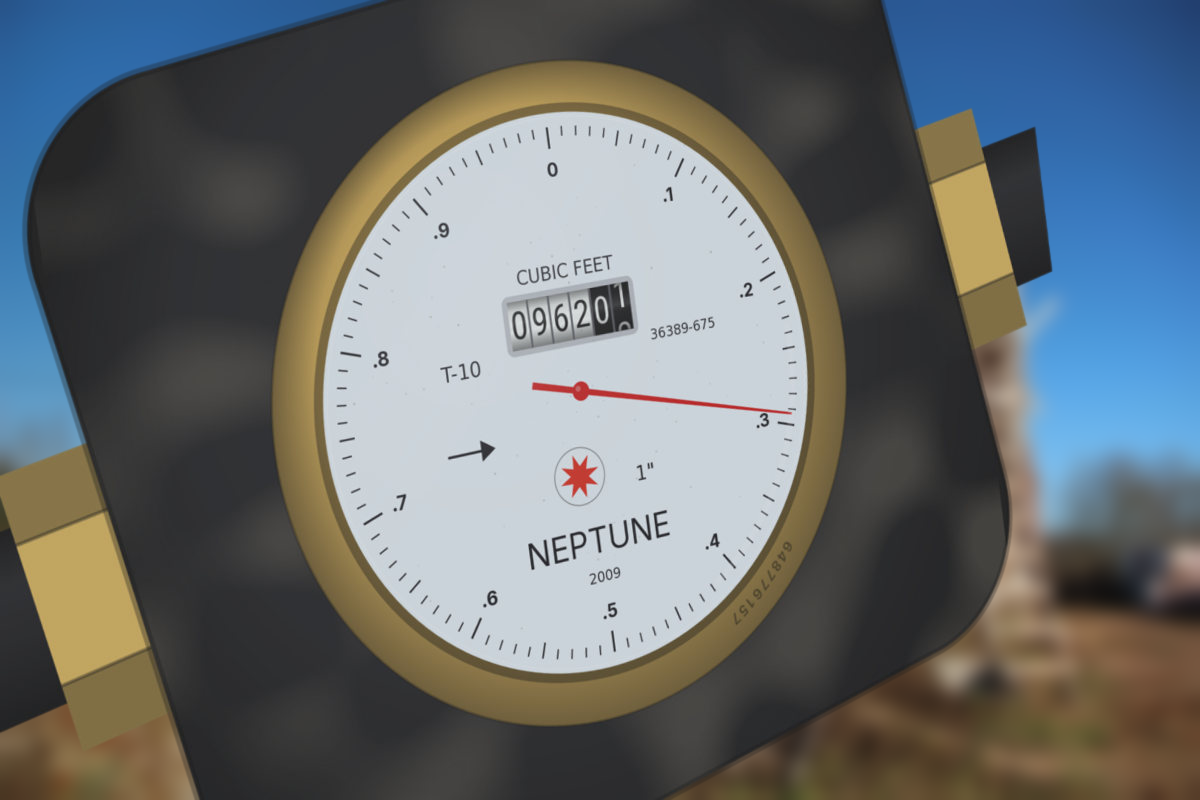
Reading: 96201.29 ft³
